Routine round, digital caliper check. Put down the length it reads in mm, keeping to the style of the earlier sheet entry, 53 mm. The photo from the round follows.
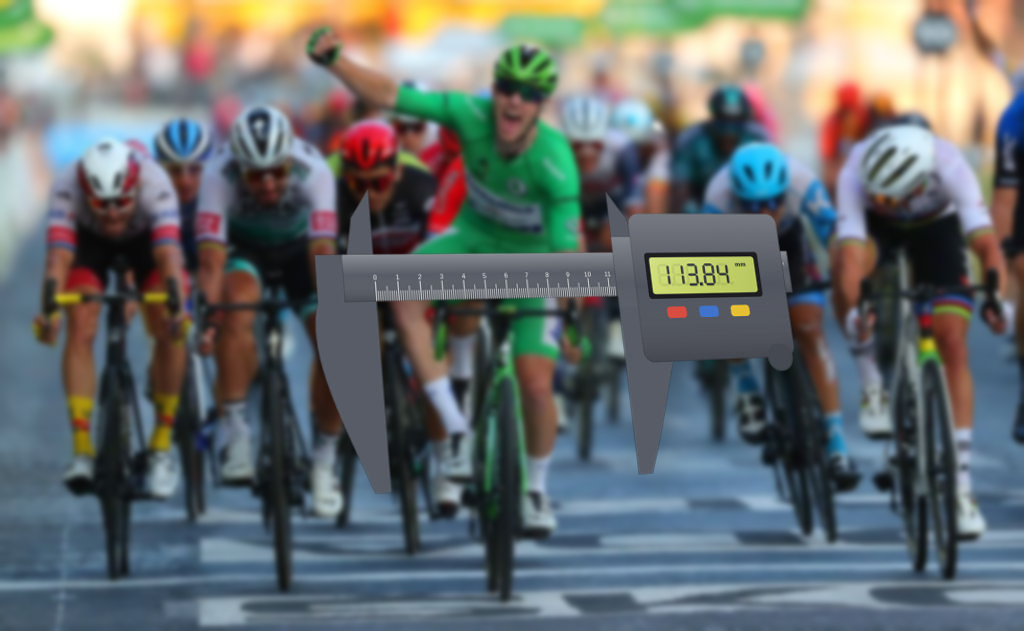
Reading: 113.84 mm
